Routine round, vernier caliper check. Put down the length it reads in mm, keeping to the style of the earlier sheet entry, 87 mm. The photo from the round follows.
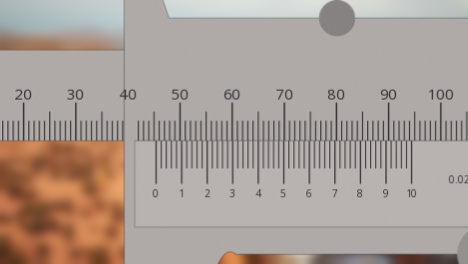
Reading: 45.4 mm
